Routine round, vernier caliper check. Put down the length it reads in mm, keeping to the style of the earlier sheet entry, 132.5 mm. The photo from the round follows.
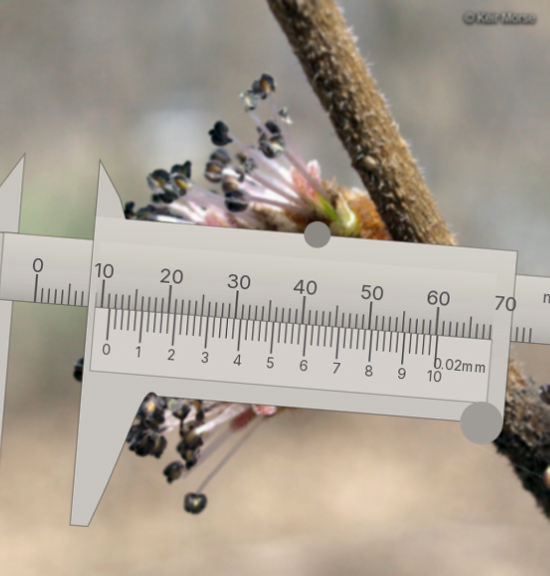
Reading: 11.2 mm
